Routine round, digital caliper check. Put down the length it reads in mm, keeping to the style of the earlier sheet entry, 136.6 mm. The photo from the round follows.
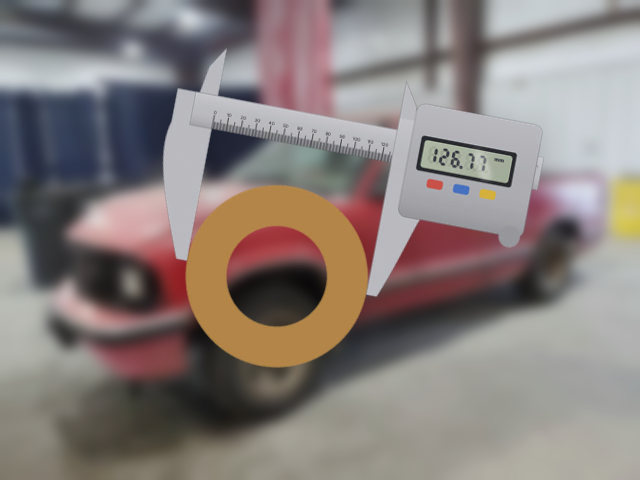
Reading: 126.77 mm
